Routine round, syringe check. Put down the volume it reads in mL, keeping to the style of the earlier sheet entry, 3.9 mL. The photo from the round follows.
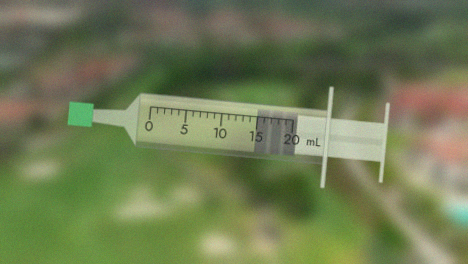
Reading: 15 mL
